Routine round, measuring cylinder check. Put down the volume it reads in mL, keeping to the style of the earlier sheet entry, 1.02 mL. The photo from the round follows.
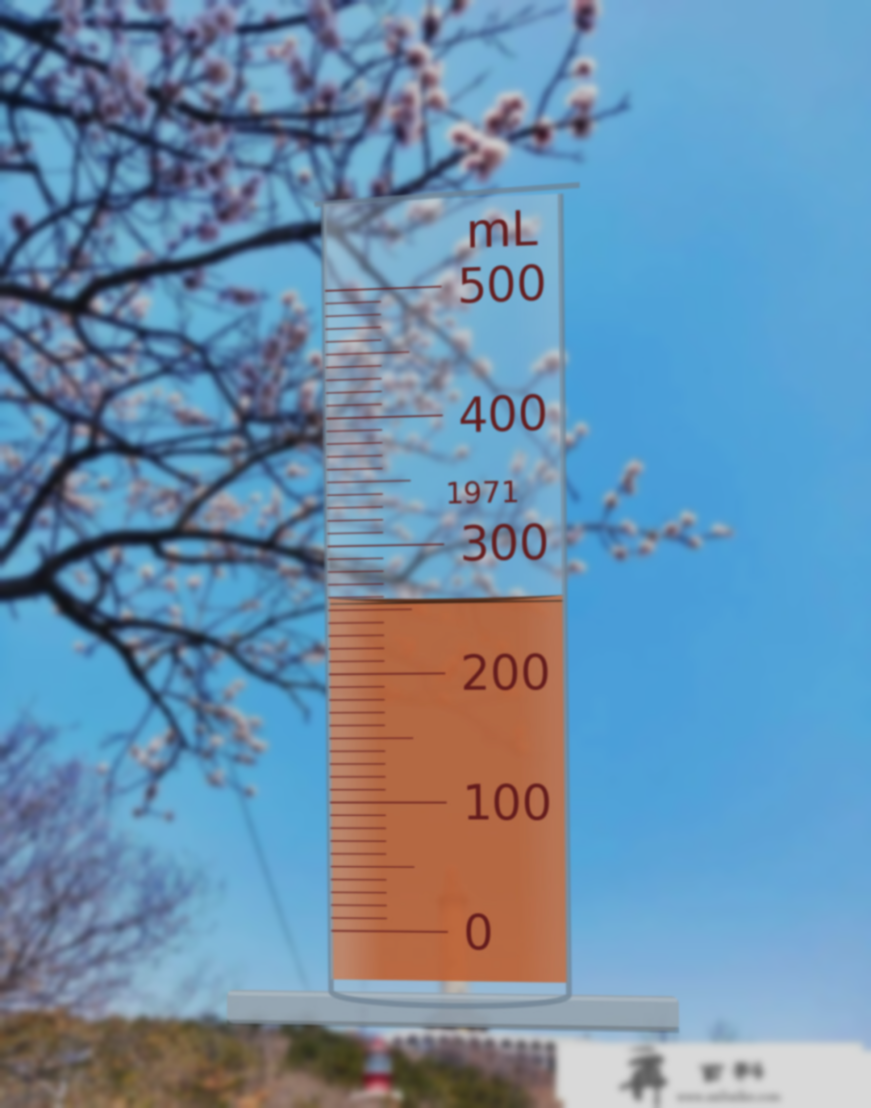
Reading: 255 mL
